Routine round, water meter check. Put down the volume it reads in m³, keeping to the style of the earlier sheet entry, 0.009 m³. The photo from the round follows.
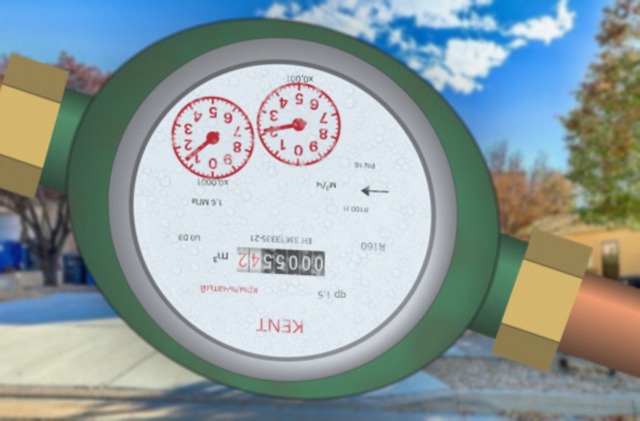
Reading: 55.4221 m³
